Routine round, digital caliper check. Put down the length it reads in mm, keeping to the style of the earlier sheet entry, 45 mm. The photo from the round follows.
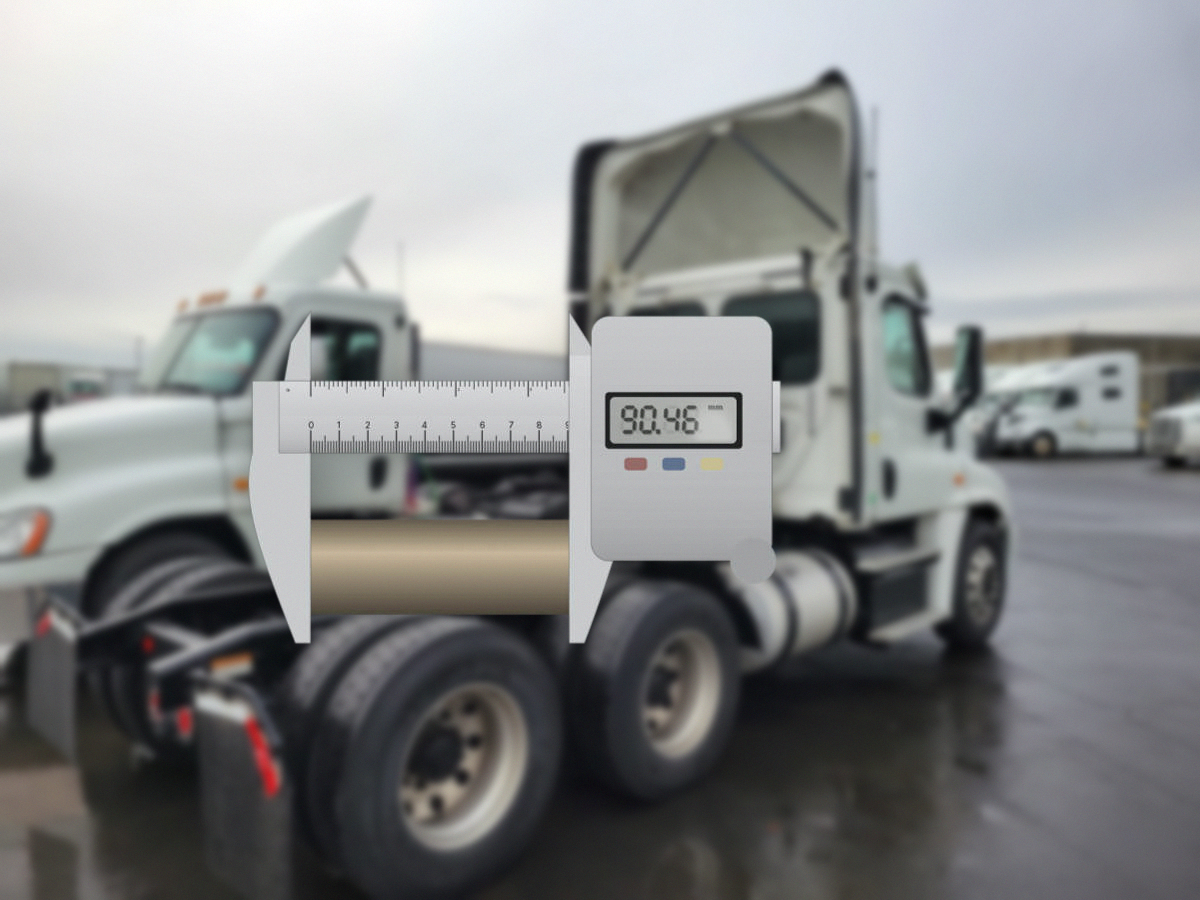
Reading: 90.46 mm
